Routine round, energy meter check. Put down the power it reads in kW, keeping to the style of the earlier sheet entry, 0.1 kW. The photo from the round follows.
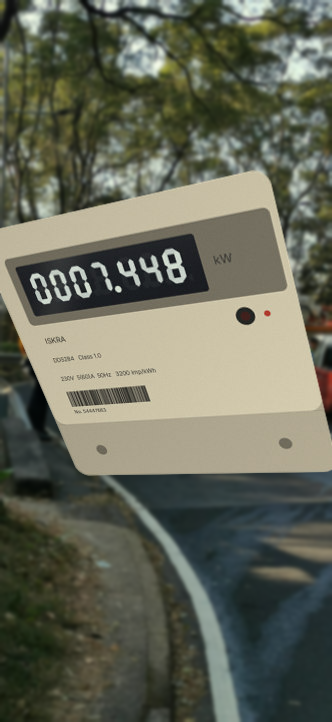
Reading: 7.448 kW
